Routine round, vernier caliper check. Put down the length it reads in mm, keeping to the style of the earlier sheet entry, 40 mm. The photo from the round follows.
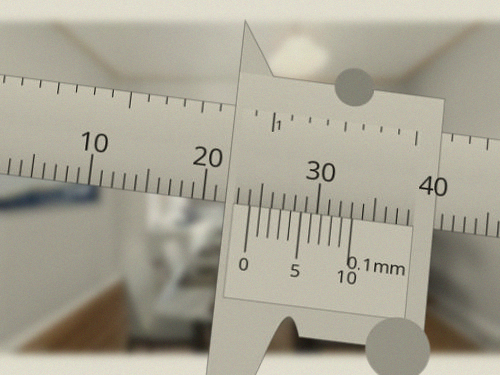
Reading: 24.1 mm
